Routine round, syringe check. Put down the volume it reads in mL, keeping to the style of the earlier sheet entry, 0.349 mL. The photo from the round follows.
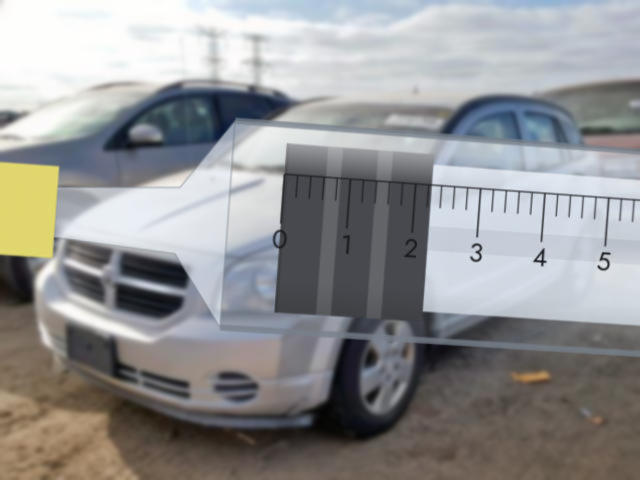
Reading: 0 mL
